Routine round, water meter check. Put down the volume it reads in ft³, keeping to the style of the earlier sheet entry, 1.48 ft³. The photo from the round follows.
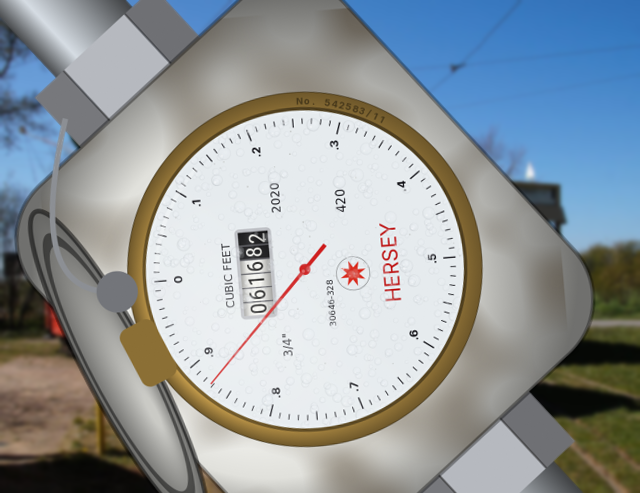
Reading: 61681.87 ft³
